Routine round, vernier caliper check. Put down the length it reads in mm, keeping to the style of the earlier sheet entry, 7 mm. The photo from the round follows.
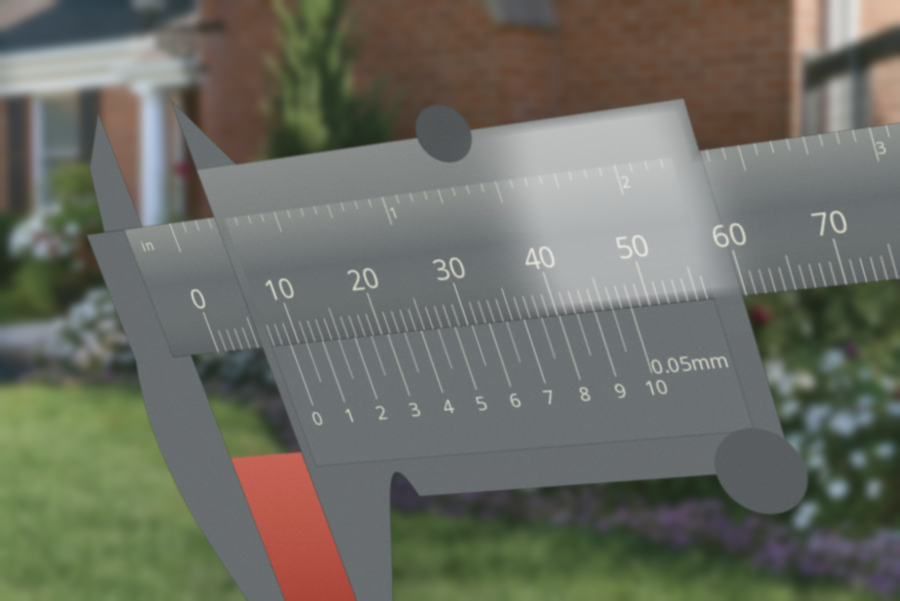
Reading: 9.0 mm
